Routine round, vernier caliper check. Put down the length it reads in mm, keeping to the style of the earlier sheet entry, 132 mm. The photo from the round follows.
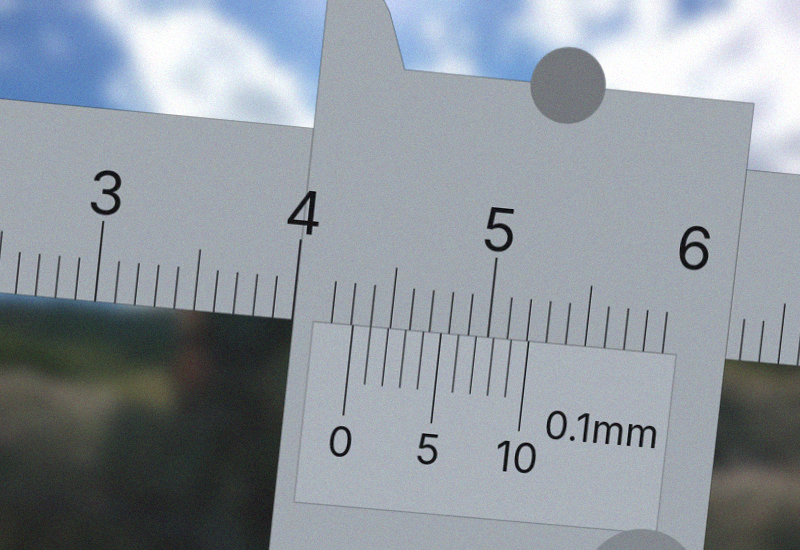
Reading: 43.1 mm
